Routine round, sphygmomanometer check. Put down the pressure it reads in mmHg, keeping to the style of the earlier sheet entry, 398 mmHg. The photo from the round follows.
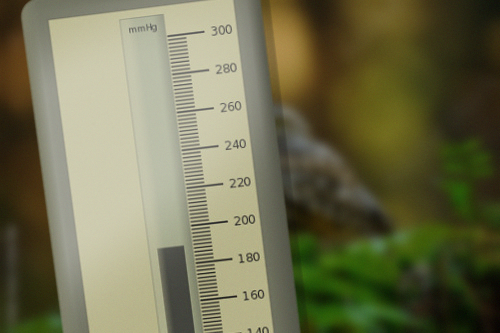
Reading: 190 mmHg
